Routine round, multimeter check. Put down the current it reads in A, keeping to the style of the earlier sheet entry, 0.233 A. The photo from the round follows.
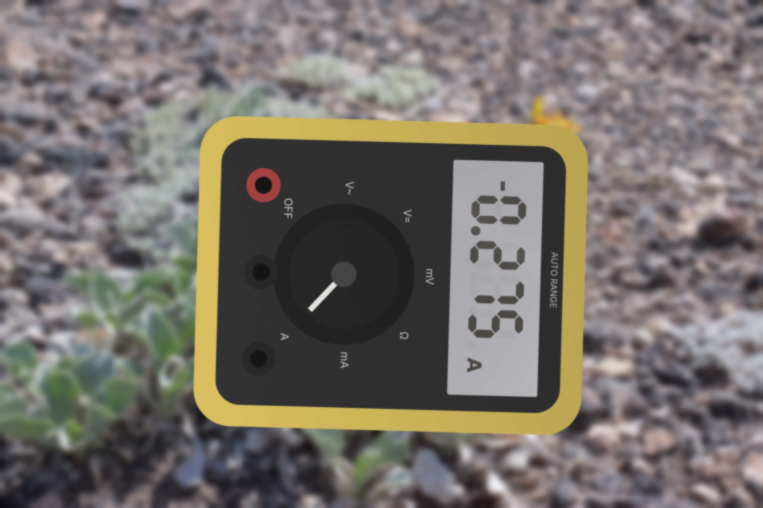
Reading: -0.275 A
